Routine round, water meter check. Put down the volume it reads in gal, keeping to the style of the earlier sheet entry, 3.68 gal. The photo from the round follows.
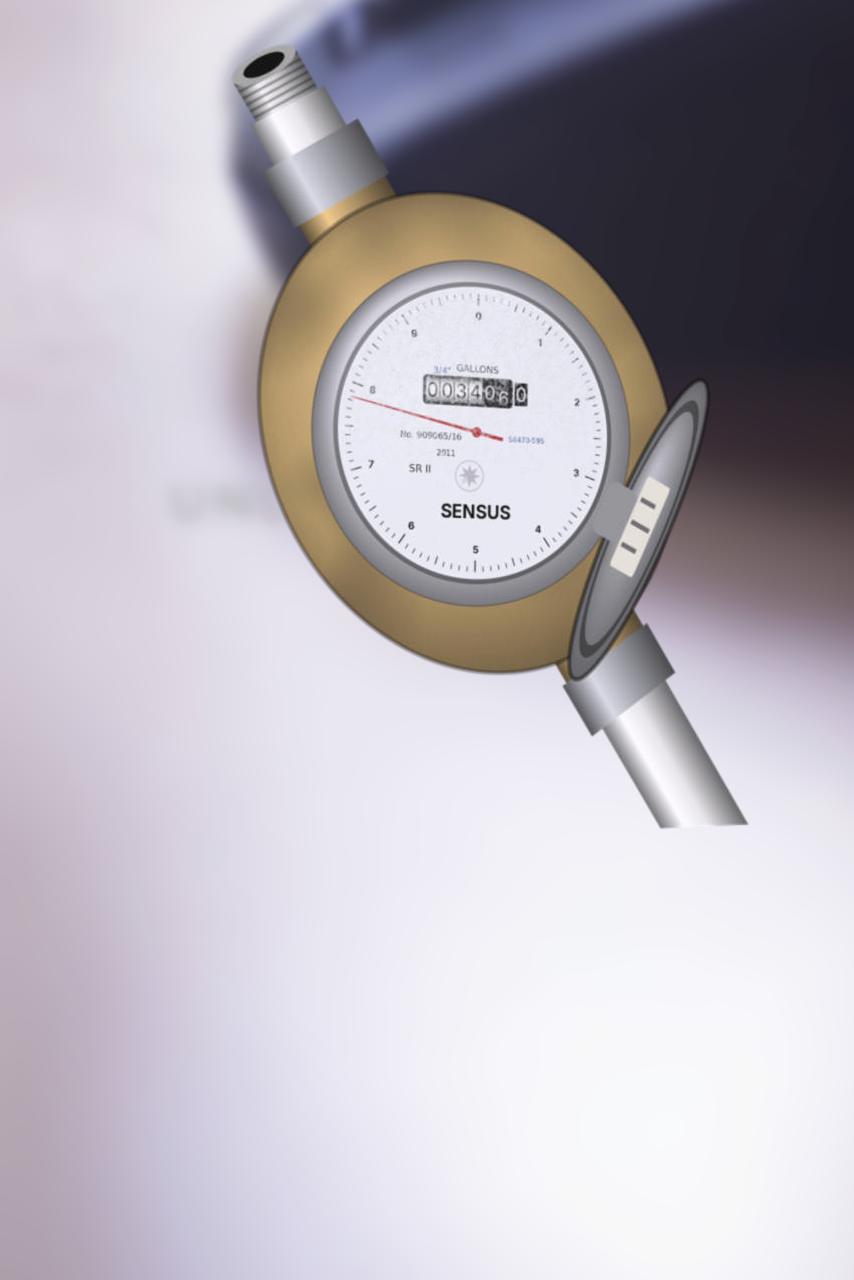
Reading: 34057.8 gal
